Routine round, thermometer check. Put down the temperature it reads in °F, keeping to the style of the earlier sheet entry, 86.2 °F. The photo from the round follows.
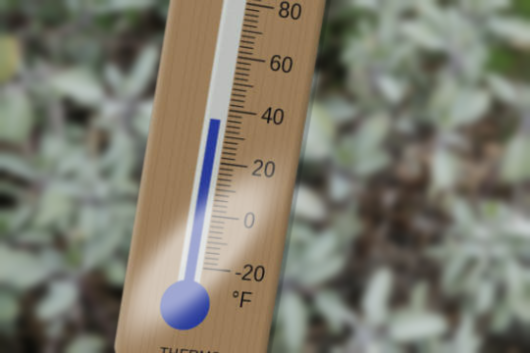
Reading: 36 °F
